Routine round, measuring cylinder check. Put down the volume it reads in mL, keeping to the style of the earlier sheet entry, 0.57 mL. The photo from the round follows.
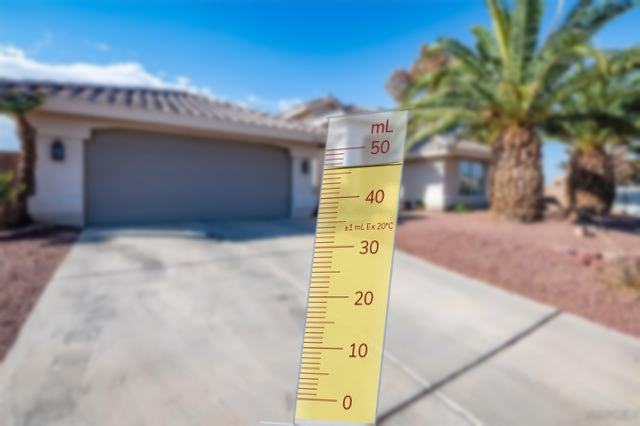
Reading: 46 mL
